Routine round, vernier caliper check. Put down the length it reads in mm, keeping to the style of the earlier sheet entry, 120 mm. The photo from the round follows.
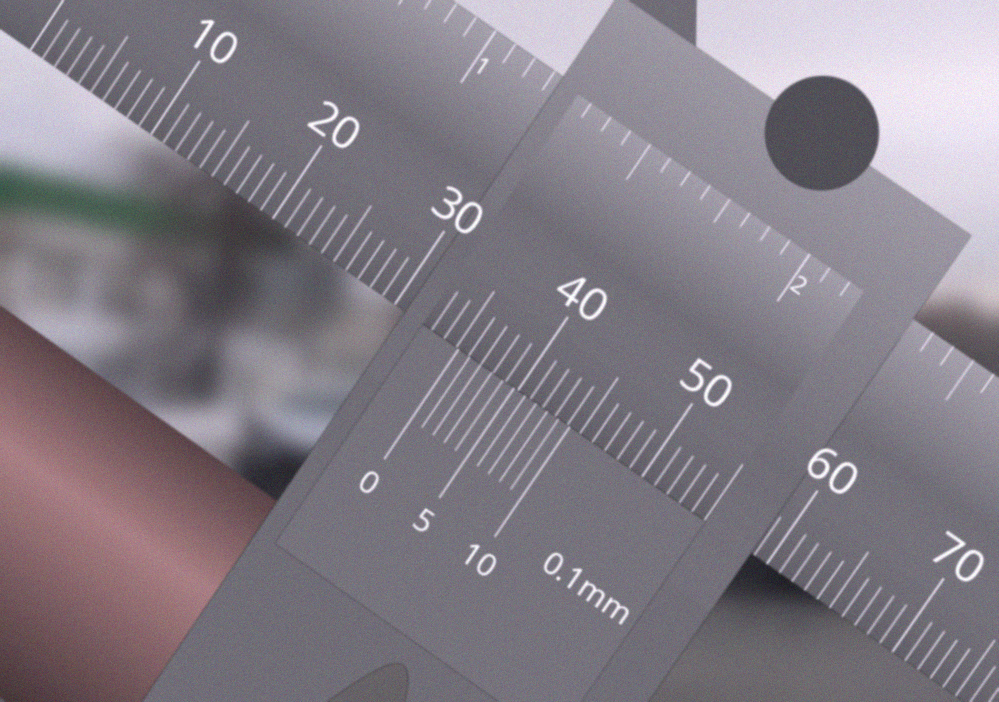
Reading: 35.2 mm
